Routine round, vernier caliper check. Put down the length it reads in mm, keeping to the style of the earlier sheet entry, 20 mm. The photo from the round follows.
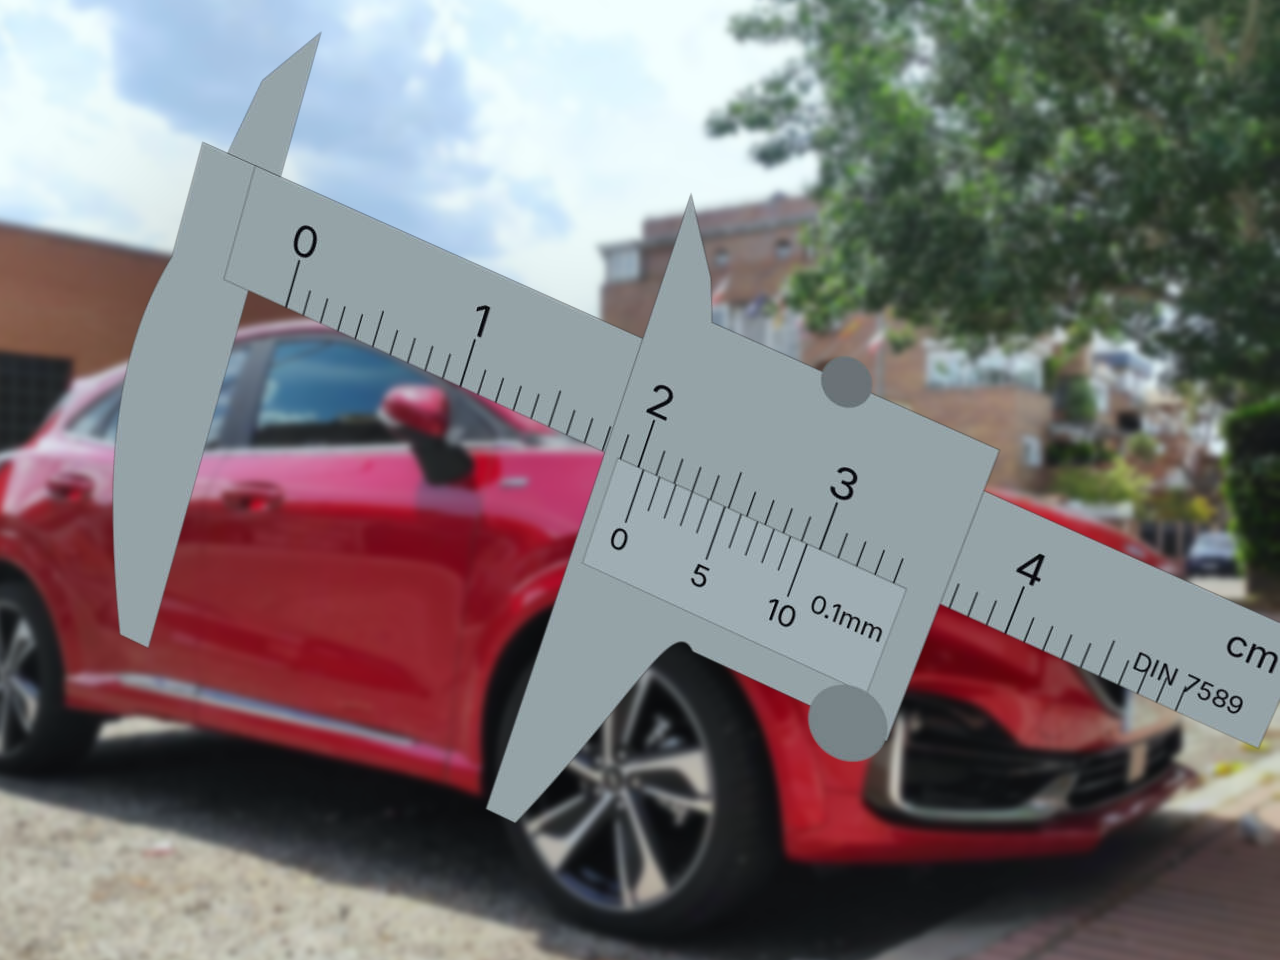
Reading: 20.3 mm
